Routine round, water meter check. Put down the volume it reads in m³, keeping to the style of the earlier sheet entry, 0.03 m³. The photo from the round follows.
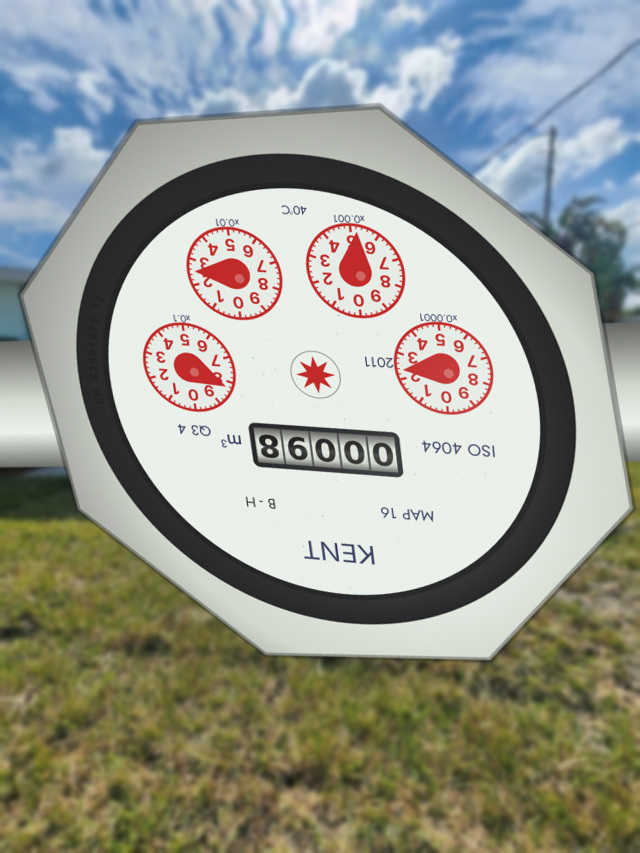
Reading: 98.8252 m³
